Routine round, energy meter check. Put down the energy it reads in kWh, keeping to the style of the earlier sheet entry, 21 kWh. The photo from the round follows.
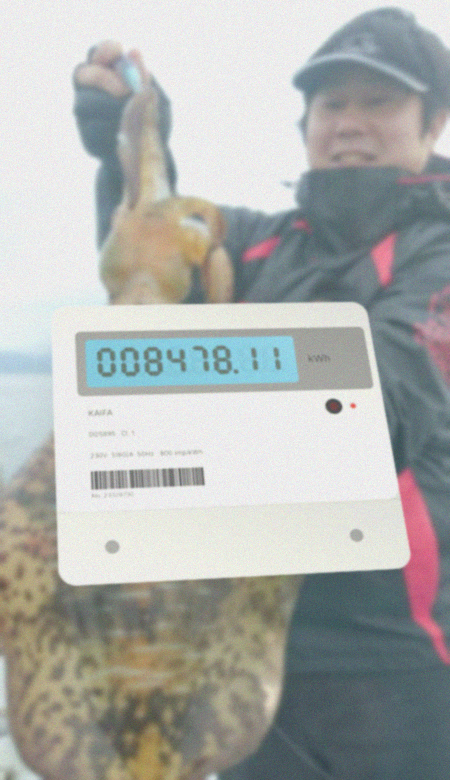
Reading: 8478.11 kWh
